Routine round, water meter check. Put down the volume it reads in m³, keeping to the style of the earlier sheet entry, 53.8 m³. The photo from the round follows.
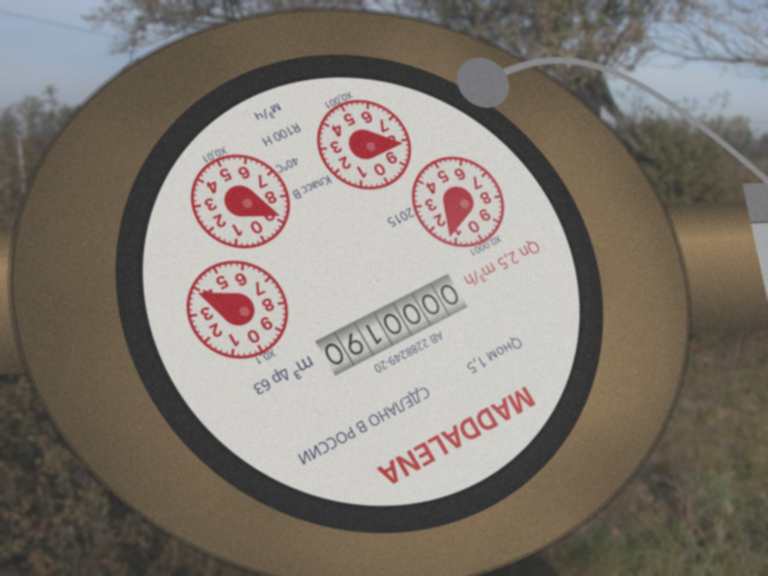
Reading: 190.3881 m³
